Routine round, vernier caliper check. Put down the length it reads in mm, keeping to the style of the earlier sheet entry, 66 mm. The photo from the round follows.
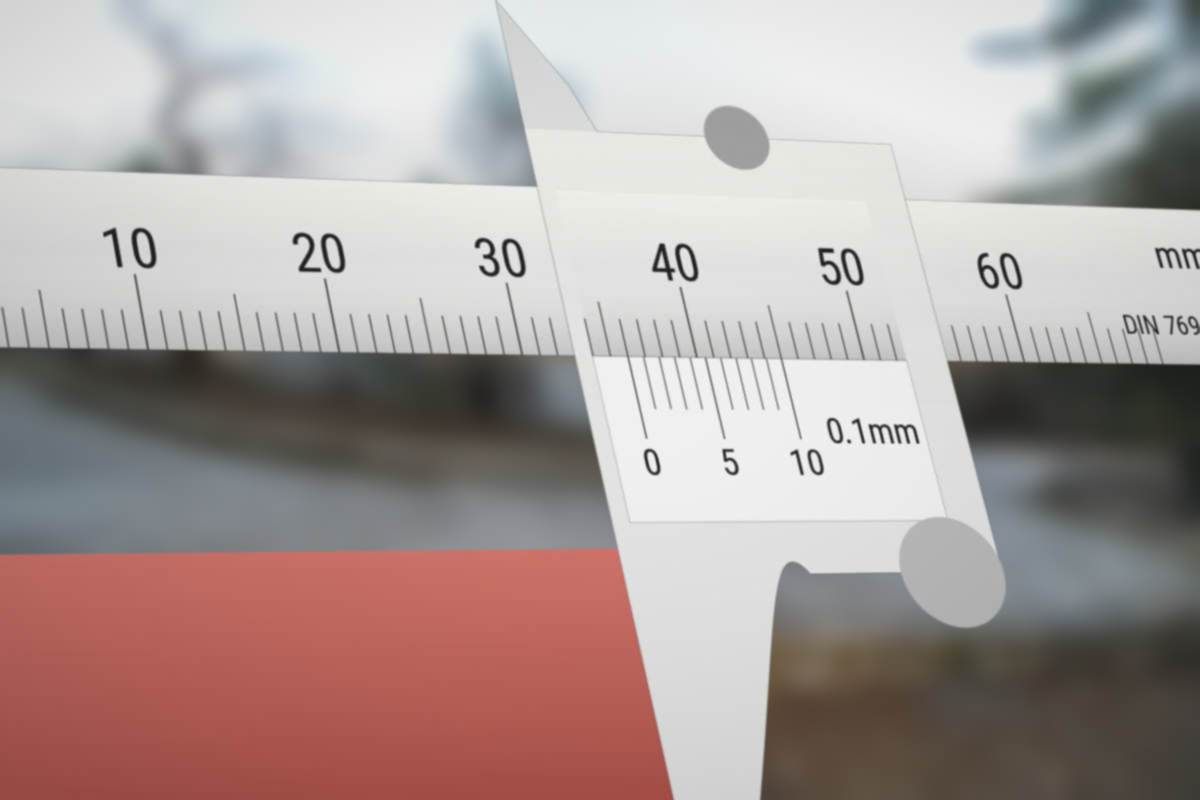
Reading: 36.0 mm
